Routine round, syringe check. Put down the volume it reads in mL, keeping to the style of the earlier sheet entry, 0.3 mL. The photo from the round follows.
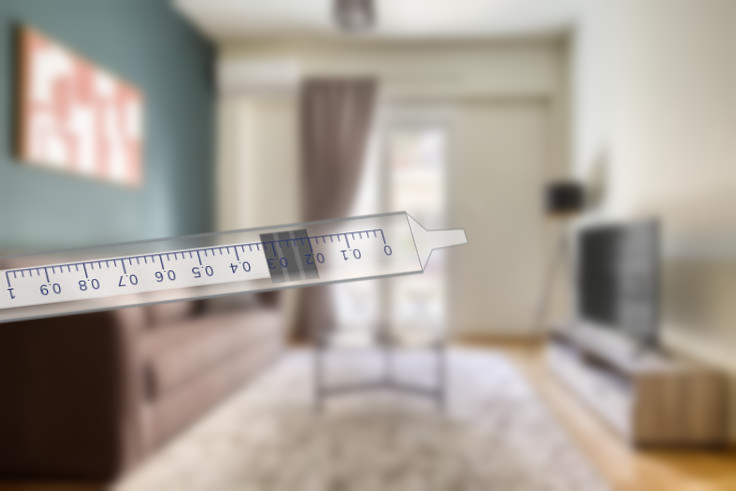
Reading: 0.2 mL
